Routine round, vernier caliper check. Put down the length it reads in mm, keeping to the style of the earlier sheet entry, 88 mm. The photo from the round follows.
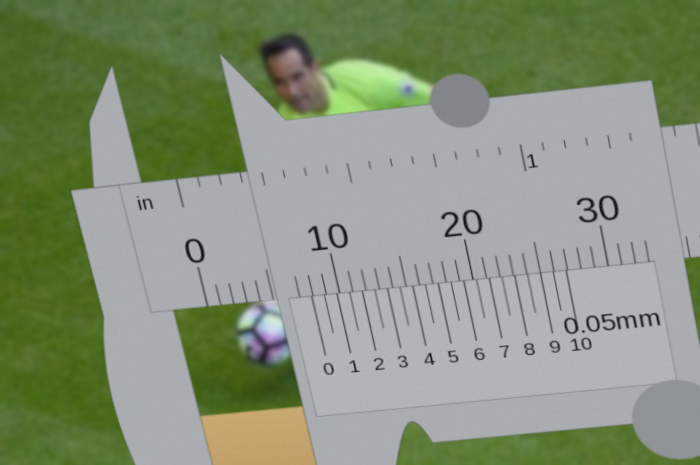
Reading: 7.9 mm
